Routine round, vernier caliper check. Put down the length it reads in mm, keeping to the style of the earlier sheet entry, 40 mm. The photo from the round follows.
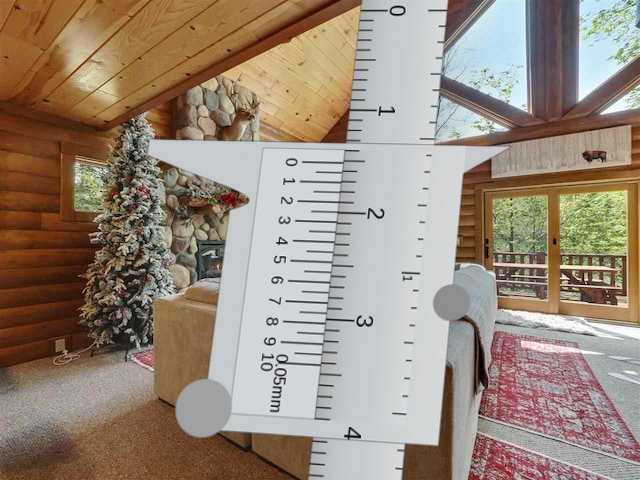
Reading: 15.2 mm
